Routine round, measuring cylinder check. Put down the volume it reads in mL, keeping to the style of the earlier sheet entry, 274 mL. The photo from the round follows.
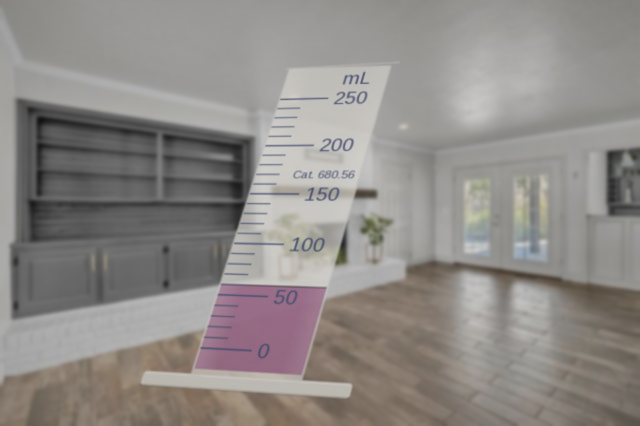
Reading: 60 mL
